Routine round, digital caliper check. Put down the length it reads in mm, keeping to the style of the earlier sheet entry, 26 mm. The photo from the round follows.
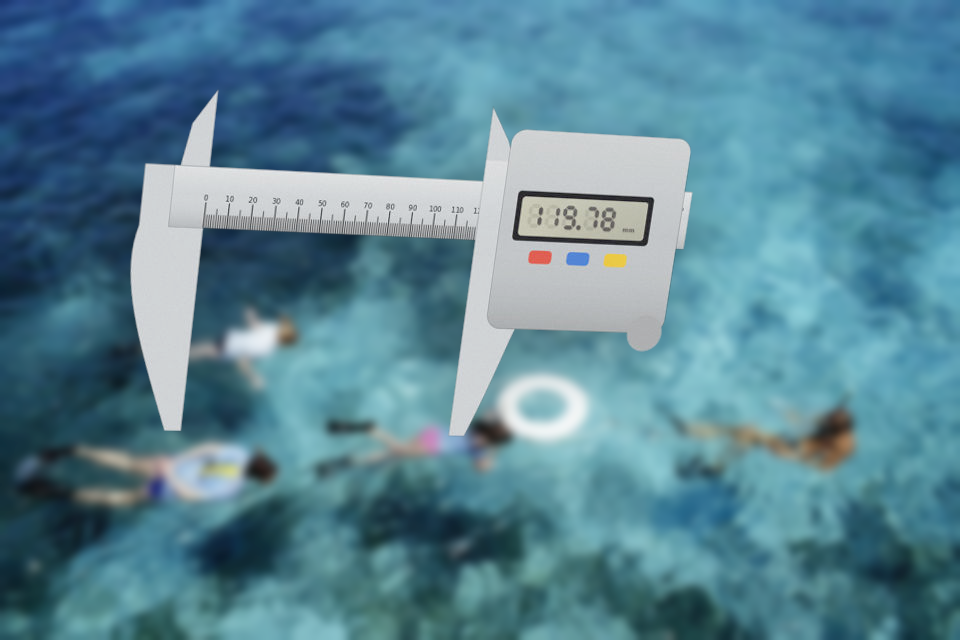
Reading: 119.78 mm
